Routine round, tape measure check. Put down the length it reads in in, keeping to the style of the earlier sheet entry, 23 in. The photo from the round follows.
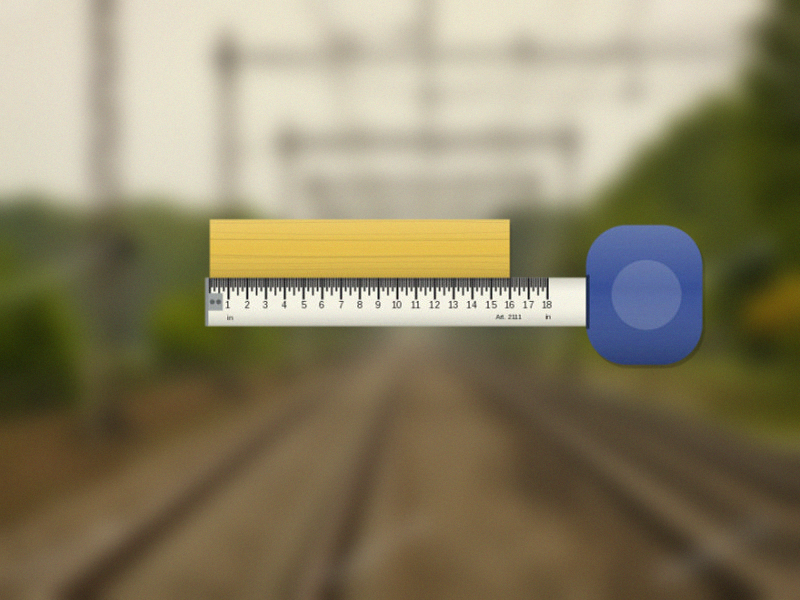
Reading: 16 in
